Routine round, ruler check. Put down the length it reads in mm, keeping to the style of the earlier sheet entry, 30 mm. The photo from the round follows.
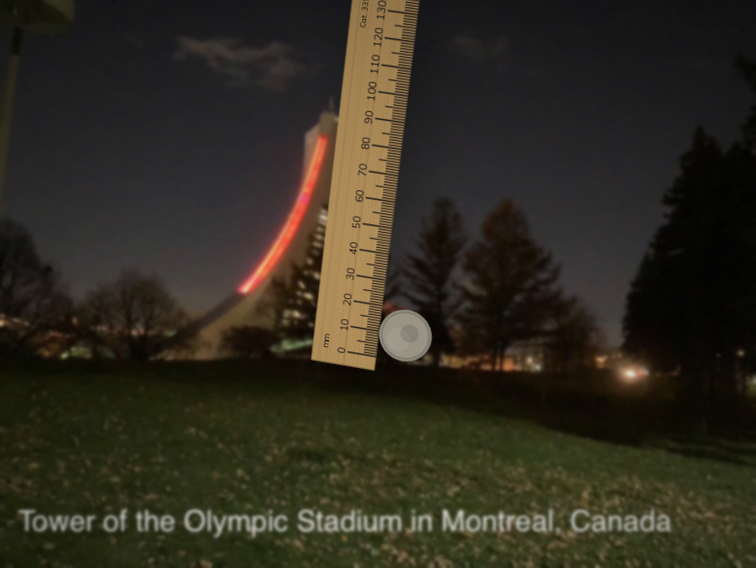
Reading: 20 mm
